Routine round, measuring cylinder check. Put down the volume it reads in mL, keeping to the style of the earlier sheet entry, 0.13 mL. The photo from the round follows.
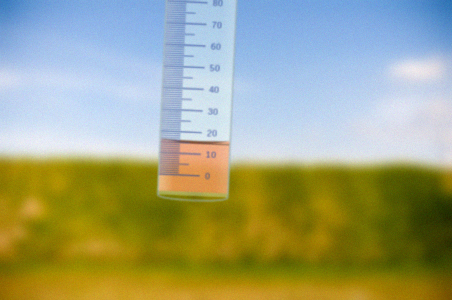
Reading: 15 mL
